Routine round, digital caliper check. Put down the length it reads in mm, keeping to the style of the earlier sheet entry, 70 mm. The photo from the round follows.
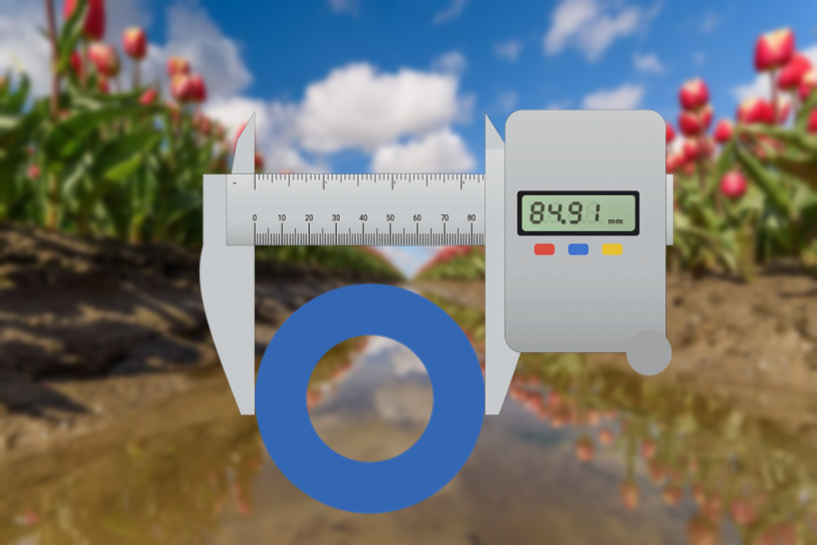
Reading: 84.91 mm
